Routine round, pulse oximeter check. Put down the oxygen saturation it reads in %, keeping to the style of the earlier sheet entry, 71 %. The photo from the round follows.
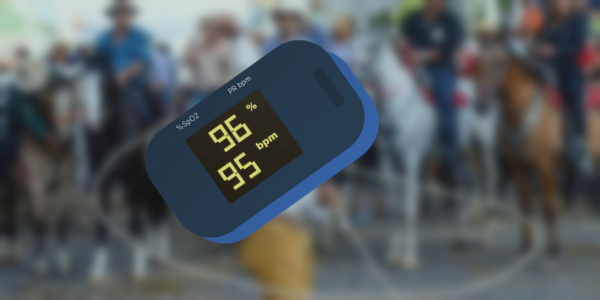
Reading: 96 %
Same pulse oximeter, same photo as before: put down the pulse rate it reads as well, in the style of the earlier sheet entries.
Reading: 95 bpm
